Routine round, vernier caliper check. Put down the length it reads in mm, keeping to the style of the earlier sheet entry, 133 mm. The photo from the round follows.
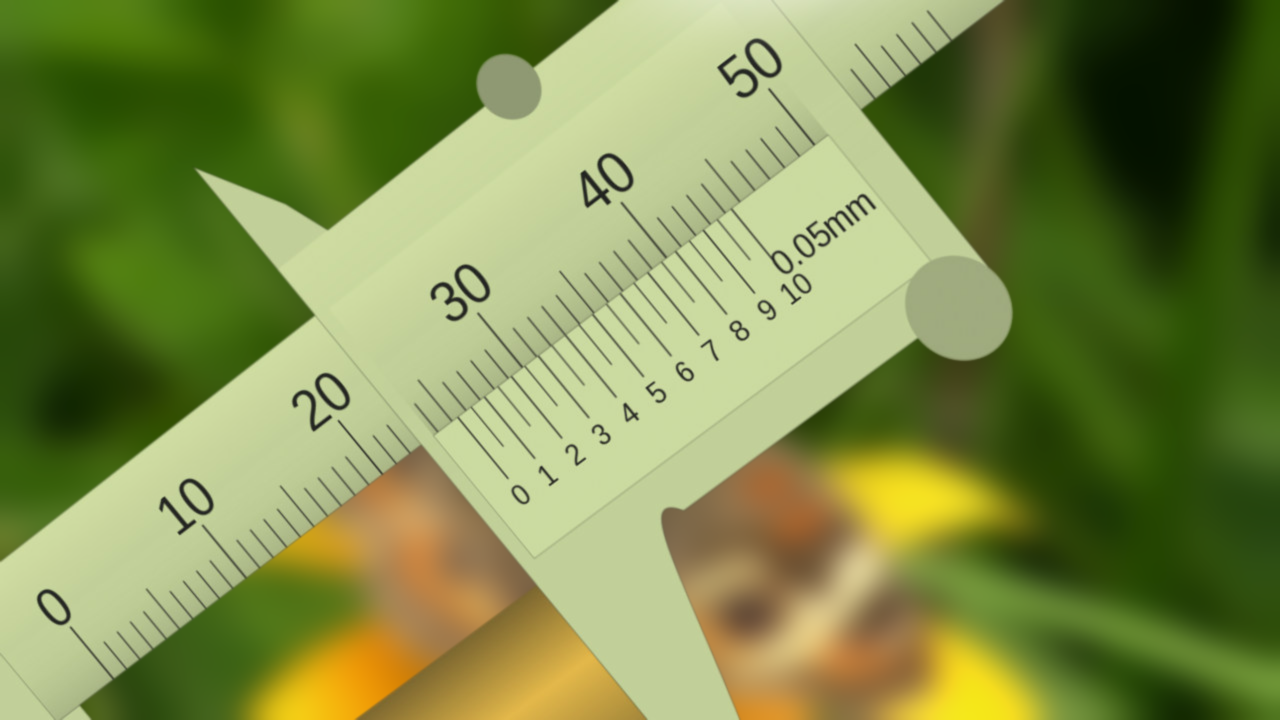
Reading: 25.4 mm
